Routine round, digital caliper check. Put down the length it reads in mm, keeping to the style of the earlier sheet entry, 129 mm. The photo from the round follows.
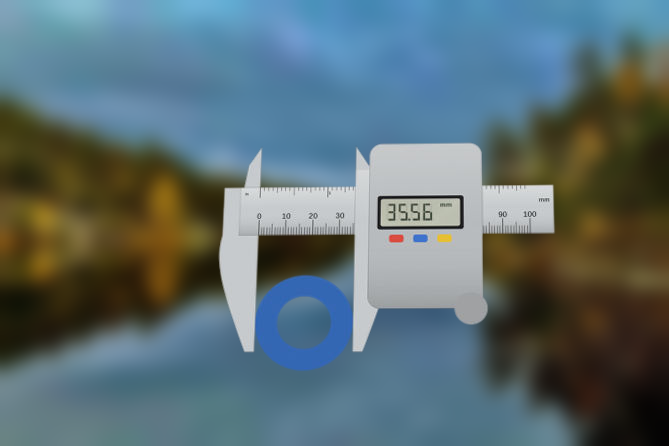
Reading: 35.56 mm
